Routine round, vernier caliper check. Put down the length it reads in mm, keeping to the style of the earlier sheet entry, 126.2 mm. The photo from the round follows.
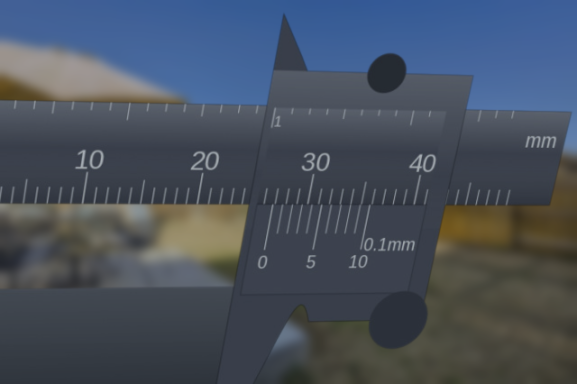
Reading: 26.8 mm
